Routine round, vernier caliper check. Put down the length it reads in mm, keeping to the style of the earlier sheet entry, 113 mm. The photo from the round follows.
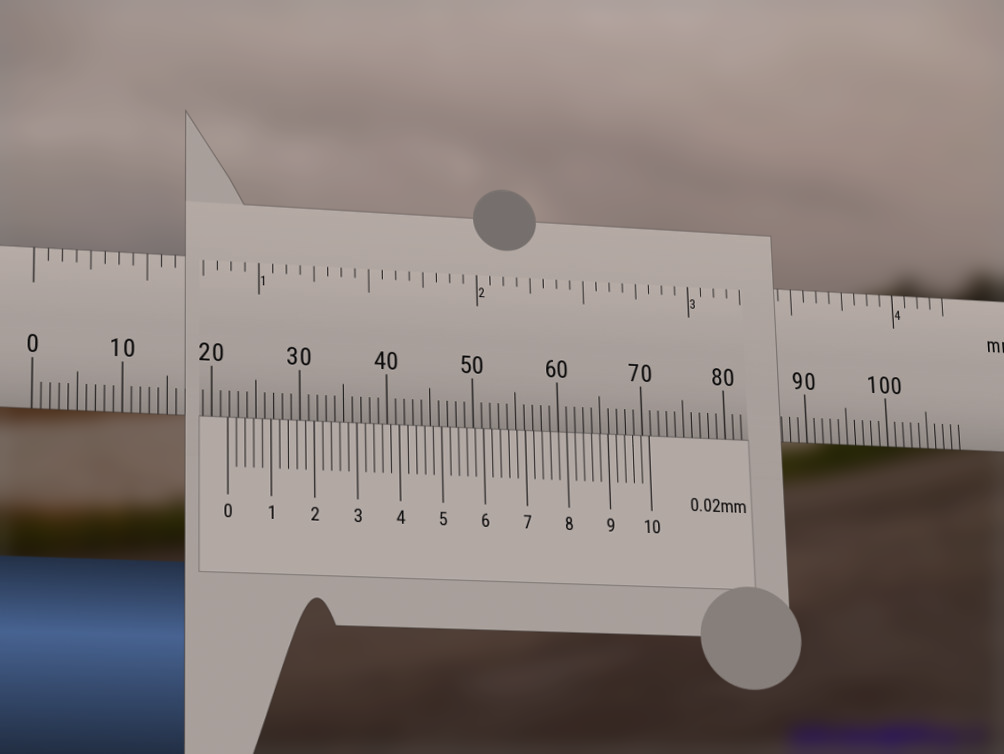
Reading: 21.8 mm
